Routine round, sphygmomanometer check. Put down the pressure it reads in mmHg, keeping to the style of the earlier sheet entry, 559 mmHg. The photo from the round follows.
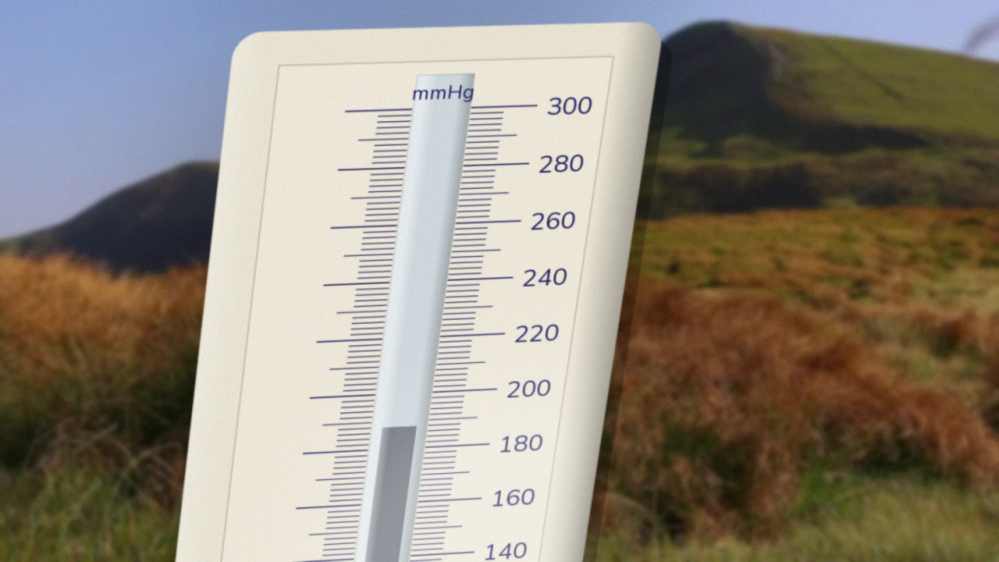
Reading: 188 mmHg
